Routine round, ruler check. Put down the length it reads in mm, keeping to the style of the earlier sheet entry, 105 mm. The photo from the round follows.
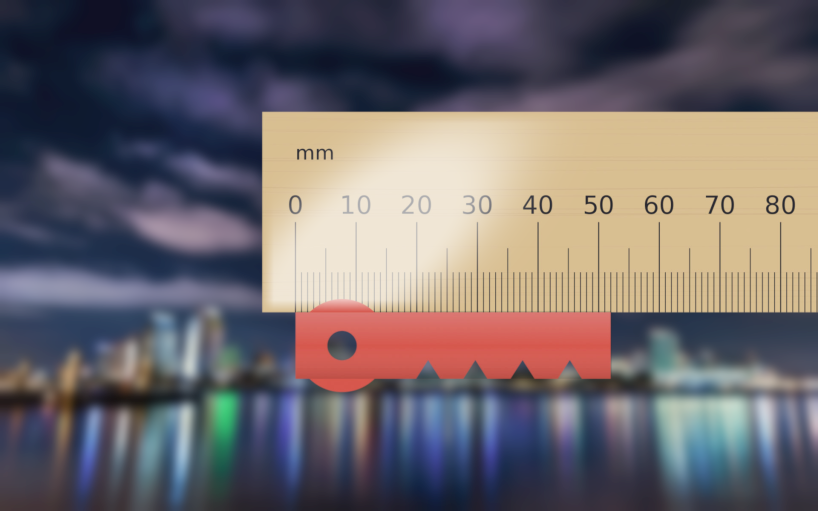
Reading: 52 mm
